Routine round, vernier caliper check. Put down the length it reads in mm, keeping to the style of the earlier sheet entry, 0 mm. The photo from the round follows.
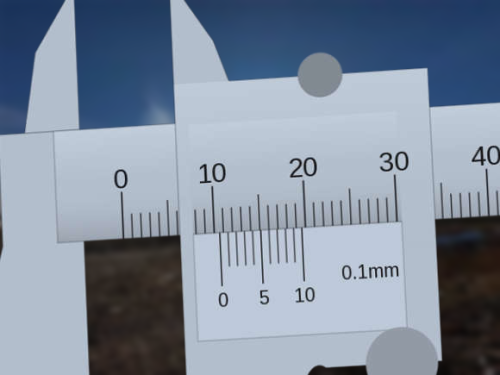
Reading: 10.6 mm
